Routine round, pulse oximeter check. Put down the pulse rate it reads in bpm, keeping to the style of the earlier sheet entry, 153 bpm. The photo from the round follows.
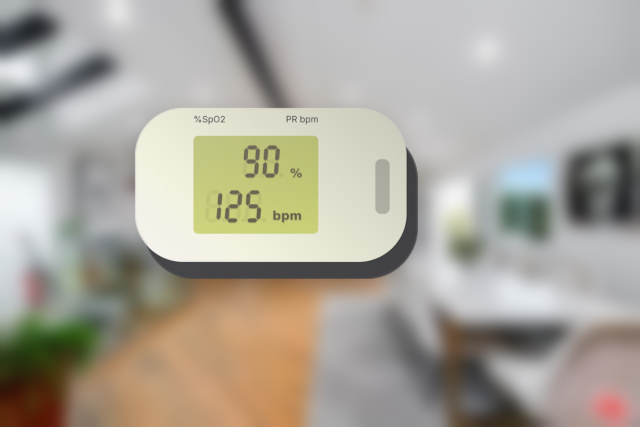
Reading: 125 bpm
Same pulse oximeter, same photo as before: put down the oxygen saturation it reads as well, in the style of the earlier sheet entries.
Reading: 90 %
